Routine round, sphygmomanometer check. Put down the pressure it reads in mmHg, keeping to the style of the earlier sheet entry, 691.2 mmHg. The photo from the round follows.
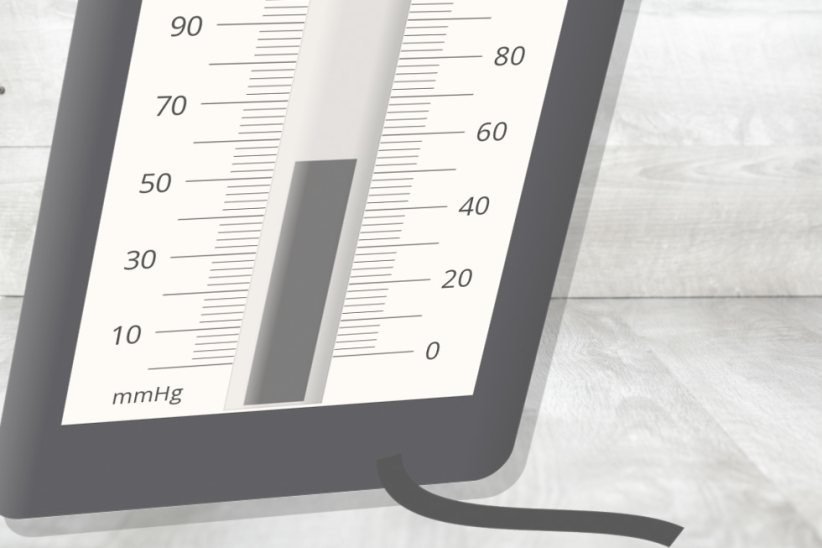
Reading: 54 mmHg
